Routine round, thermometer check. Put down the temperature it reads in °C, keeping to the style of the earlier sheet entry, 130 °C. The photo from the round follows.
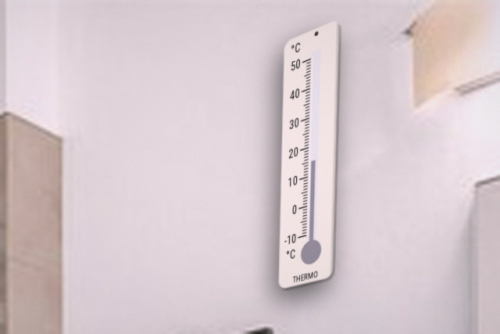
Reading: 15 °C
